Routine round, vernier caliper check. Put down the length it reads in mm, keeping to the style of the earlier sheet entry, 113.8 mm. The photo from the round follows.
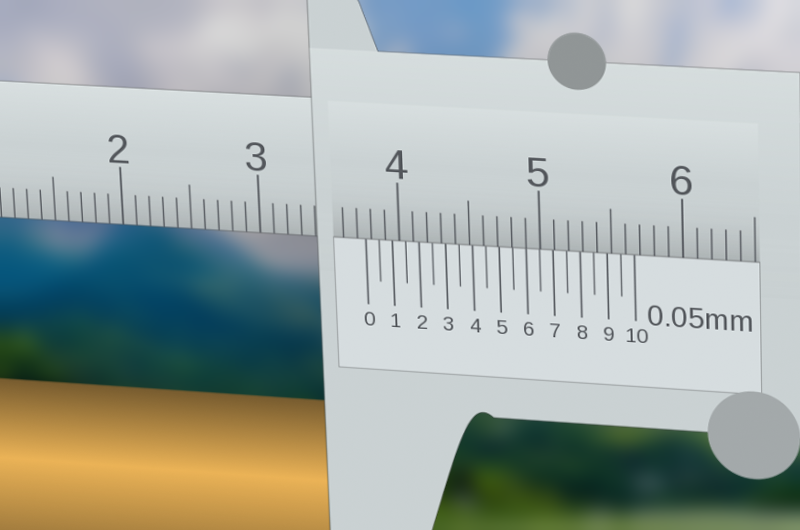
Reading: 37.6 mm
